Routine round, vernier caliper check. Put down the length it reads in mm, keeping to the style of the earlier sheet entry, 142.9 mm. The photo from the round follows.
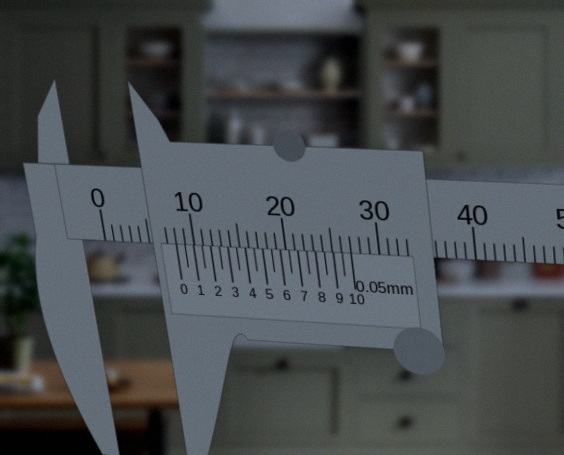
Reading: 8.0 mm
